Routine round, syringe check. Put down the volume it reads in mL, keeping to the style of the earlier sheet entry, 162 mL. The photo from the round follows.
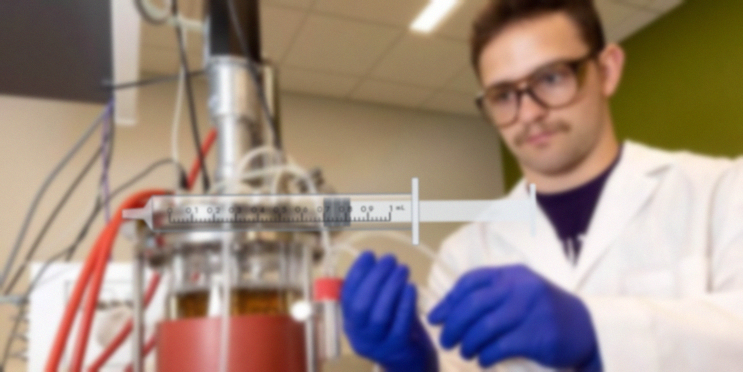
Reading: 0.7 mL
